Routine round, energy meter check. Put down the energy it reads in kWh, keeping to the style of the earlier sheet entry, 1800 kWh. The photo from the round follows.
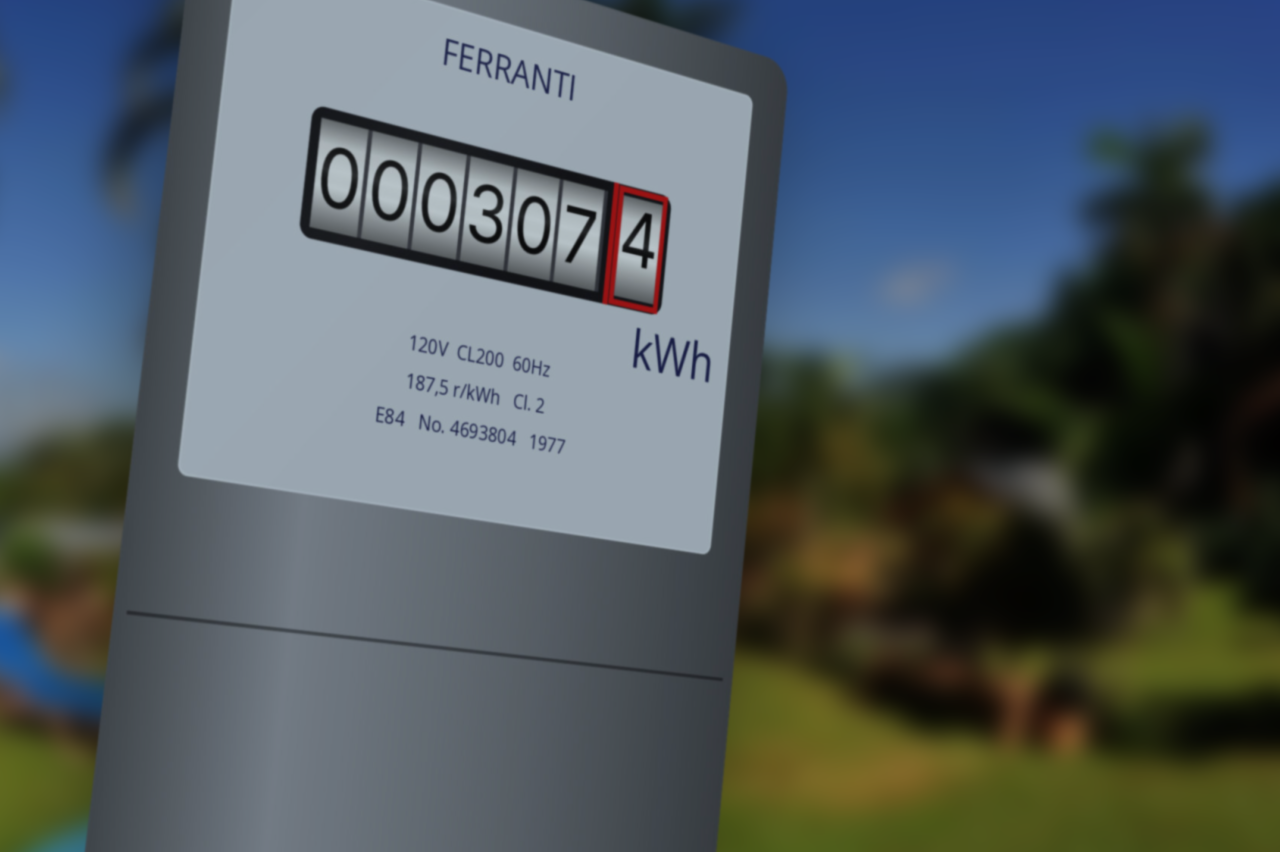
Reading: 307.4 kWh
